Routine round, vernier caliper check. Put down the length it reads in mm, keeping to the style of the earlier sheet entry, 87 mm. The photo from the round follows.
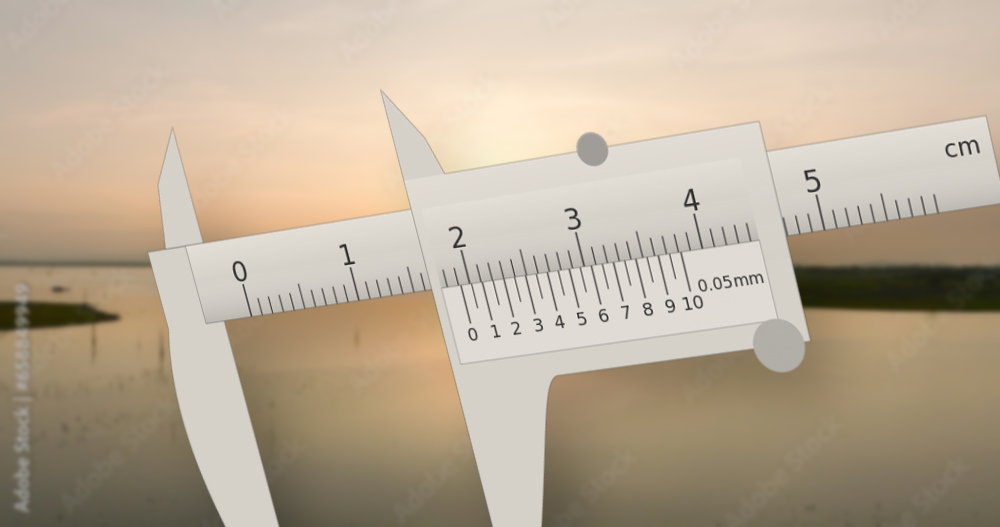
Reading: 19.2 mm
